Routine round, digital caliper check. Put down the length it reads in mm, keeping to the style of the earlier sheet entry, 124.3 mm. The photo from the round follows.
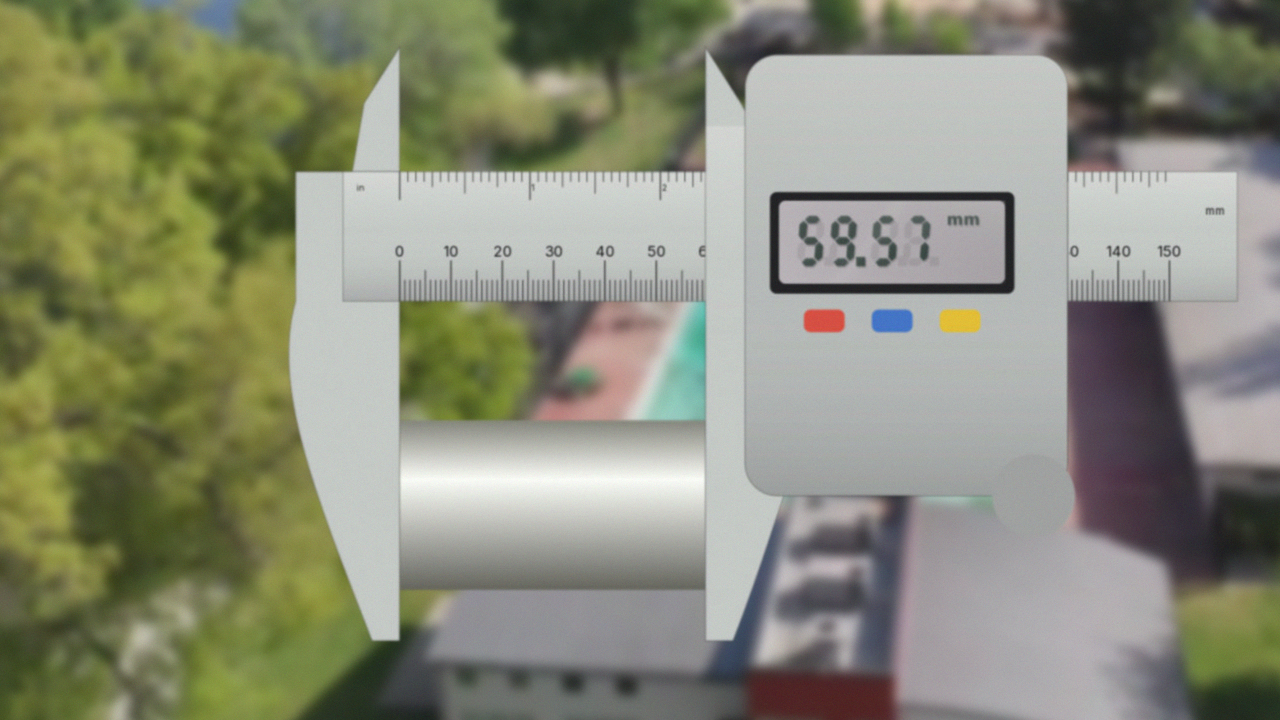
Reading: 59.57 mm
